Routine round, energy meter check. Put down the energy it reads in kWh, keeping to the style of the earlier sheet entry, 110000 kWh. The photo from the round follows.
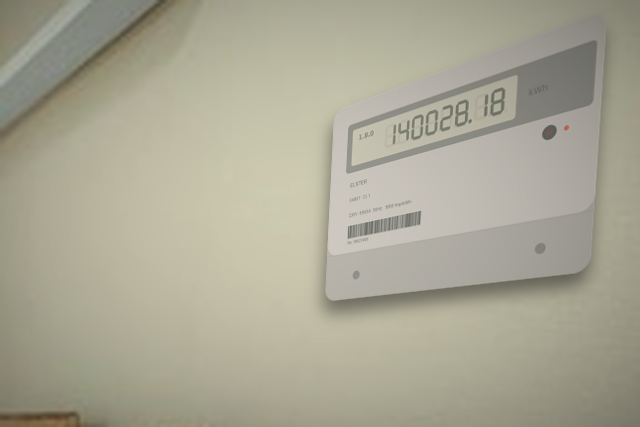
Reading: 140028.18 kWh
